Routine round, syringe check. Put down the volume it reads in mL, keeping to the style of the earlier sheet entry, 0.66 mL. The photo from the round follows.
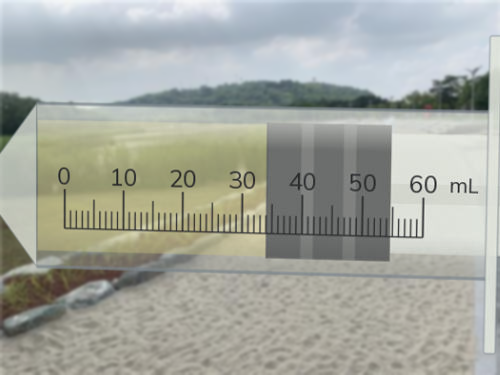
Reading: 34 mL
